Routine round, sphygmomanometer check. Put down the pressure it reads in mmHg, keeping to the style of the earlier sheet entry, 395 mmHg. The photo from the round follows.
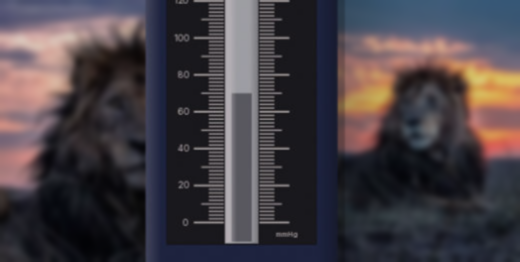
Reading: 70 mmHg
